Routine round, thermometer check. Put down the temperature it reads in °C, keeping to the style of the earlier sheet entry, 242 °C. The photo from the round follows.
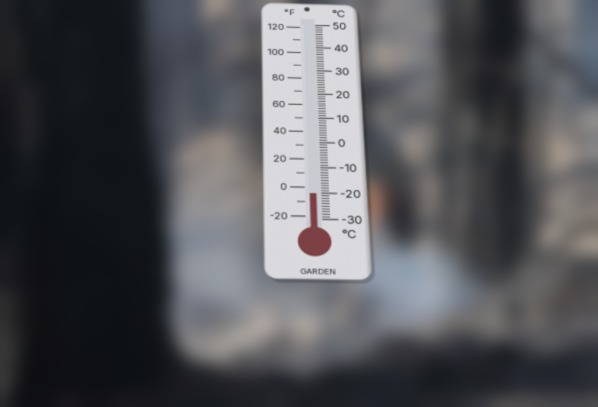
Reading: -20 °C
